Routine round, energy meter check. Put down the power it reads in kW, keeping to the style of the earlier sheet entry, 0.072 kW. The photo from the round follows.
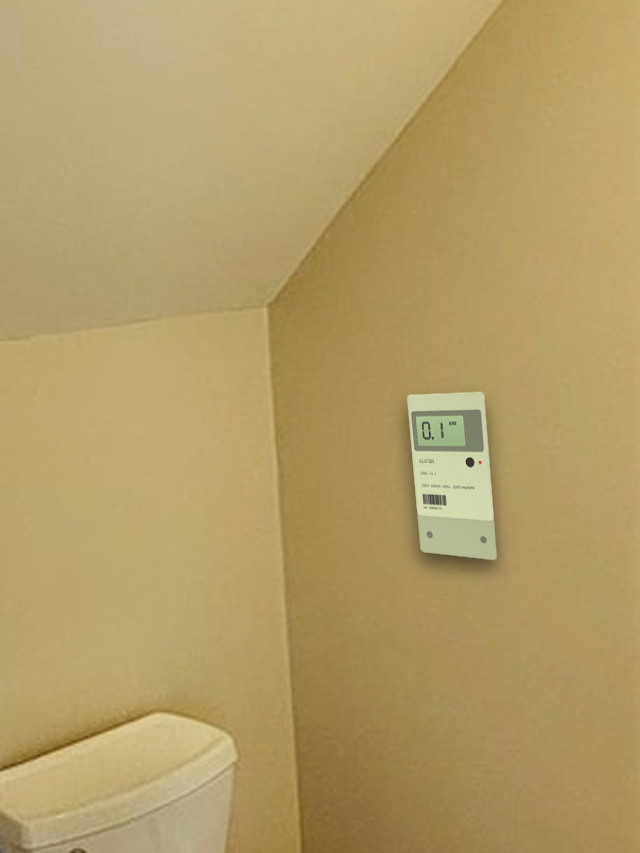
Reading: 0.1 kW
